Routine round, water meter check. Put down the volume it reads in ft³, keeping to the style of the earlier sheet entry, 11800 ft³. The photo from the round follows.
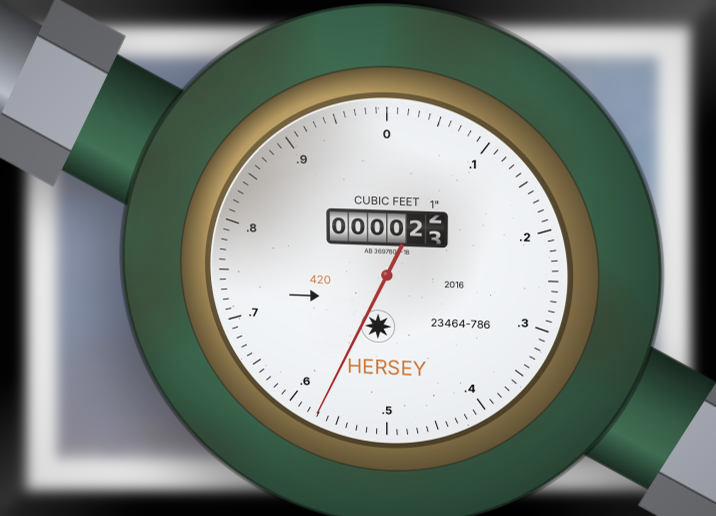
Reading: 22.57 ft³
